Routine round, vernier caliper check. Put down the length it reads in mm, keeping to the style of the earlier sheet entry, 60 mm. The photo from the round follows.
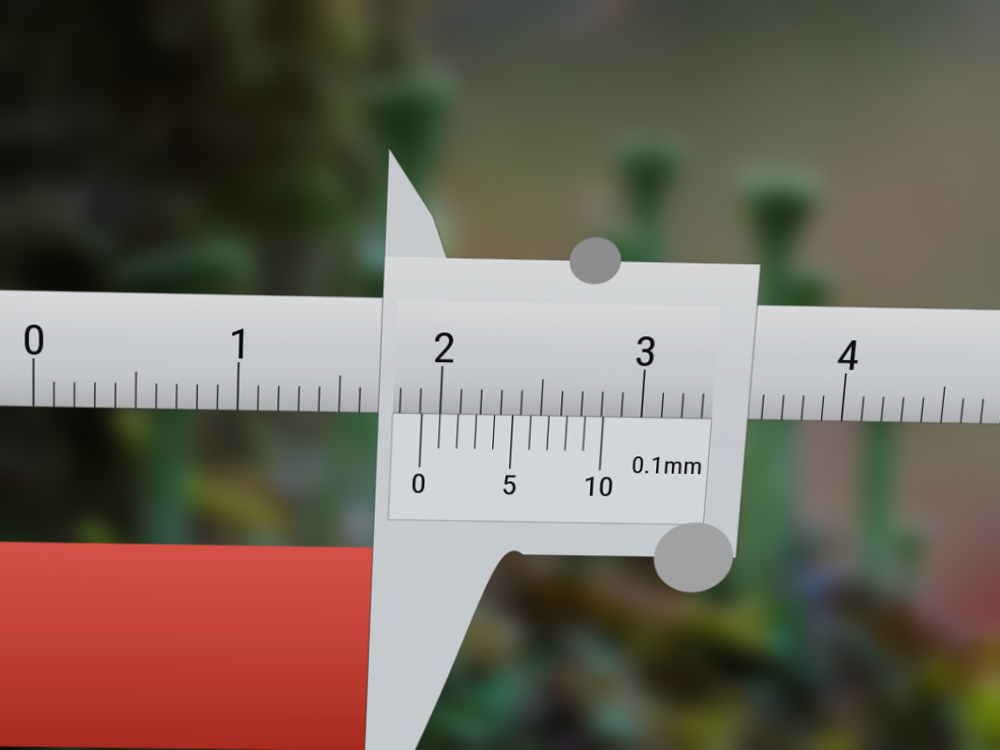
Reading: 19.1 mm
